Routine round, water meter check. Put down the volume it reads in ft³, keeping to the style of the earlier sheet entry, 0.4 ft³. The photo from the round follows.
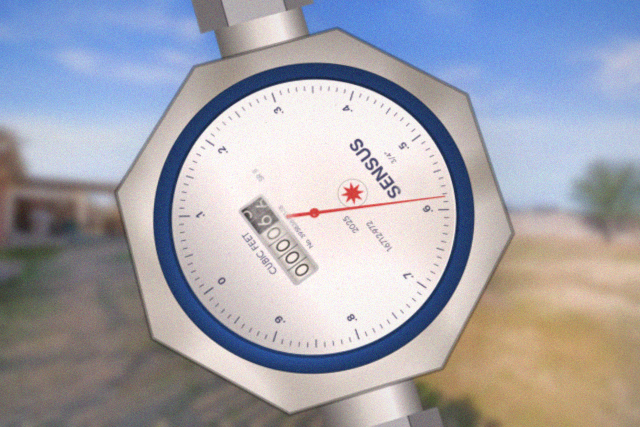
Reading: 65.58 ft³
